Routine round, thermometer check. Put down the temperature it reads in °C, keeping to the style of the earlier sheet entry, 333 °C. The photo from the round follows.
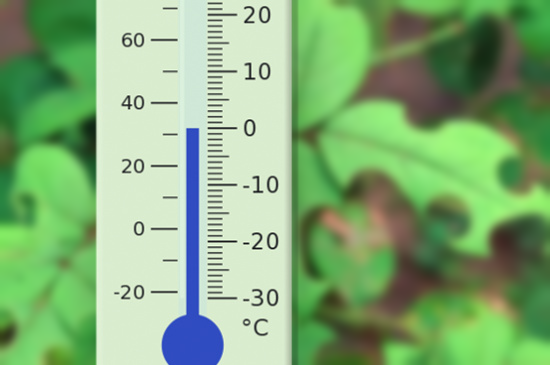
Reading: 0 °C
